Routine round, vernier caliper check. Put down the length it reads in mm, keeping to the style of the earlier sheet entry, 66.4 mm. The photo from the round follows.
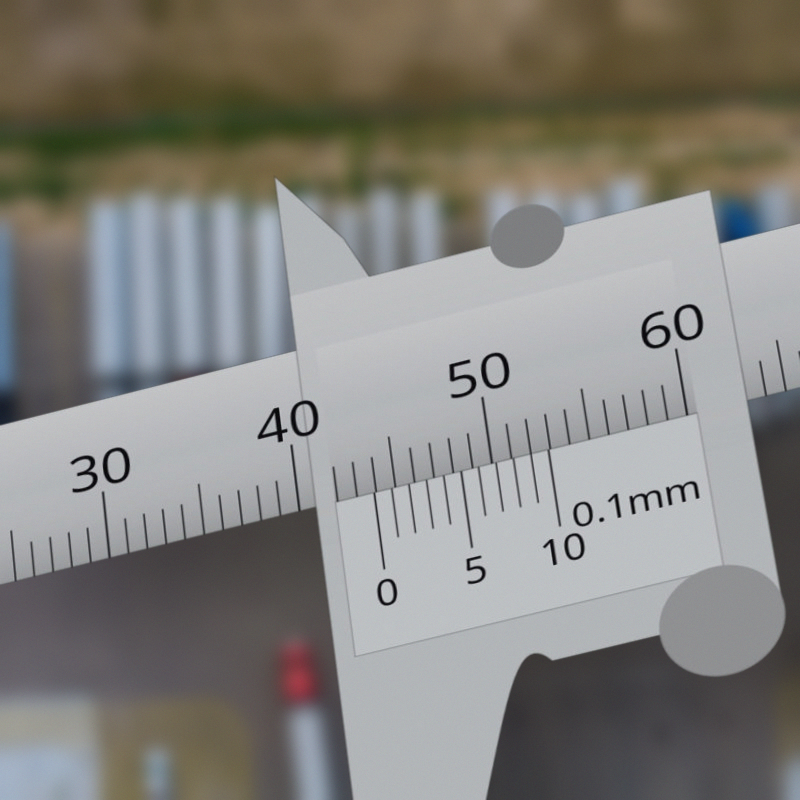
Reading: 43.9 mm
